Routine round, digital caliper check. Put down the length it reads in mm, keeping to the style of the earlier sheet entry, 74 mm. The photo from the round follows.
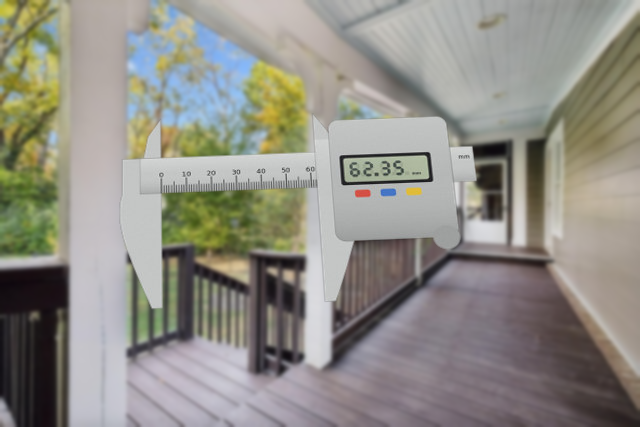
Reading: 62.35 mm
